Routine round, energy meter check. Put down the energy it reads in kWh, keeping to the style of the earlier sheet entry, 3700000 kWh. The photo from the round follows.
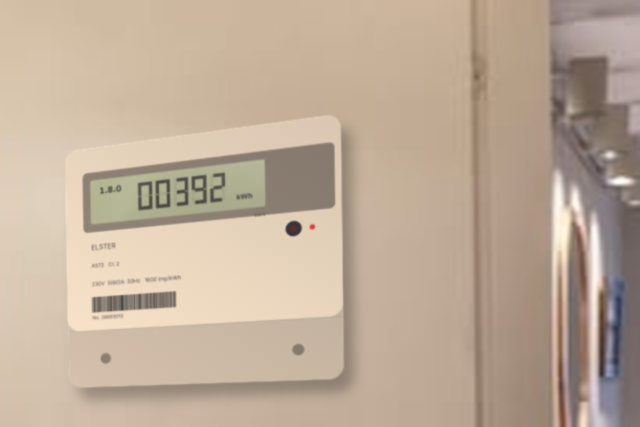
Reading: 392 kWh
